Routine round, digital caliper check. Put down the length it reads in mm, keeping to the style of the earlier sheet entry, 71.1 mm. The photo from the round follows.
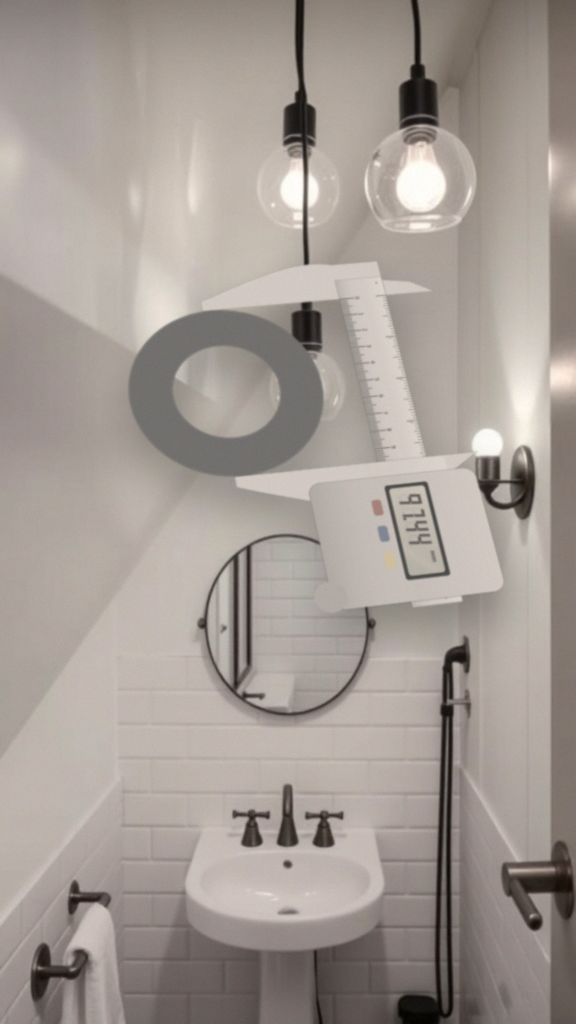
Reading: 97.44 mm
